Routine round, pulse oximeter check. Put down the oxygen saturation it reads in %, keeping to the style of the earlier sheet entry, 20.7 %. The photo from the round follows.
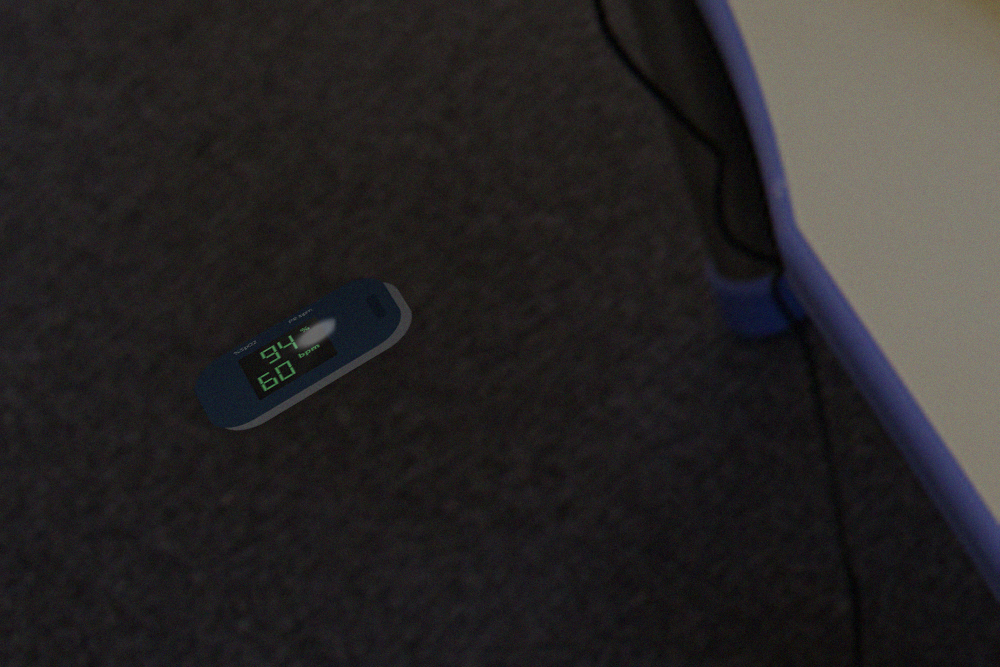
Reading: 94 %
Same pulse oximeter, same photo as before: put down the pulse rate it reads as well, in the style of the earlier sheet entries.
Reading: 60 bpm
